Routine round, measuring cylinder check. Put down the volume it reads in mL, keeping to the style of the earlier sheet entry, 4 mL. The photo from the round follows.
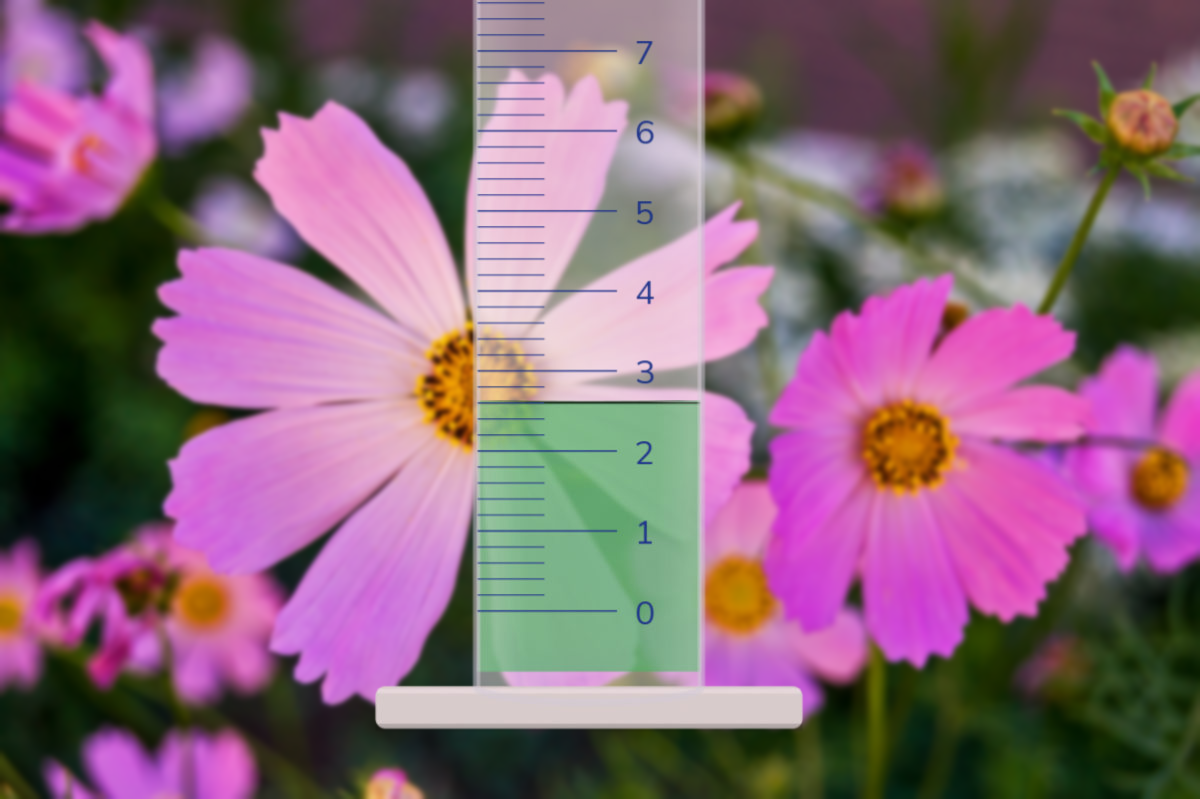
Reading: 2.6 mL
